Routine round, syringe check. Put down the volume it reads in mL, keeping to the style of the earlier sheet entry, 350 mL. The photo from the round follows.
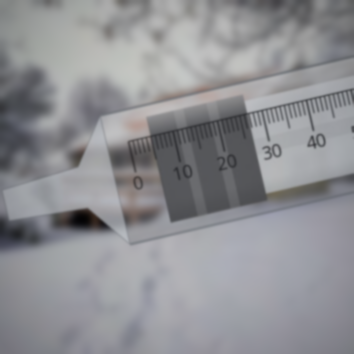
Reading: 5 mL
